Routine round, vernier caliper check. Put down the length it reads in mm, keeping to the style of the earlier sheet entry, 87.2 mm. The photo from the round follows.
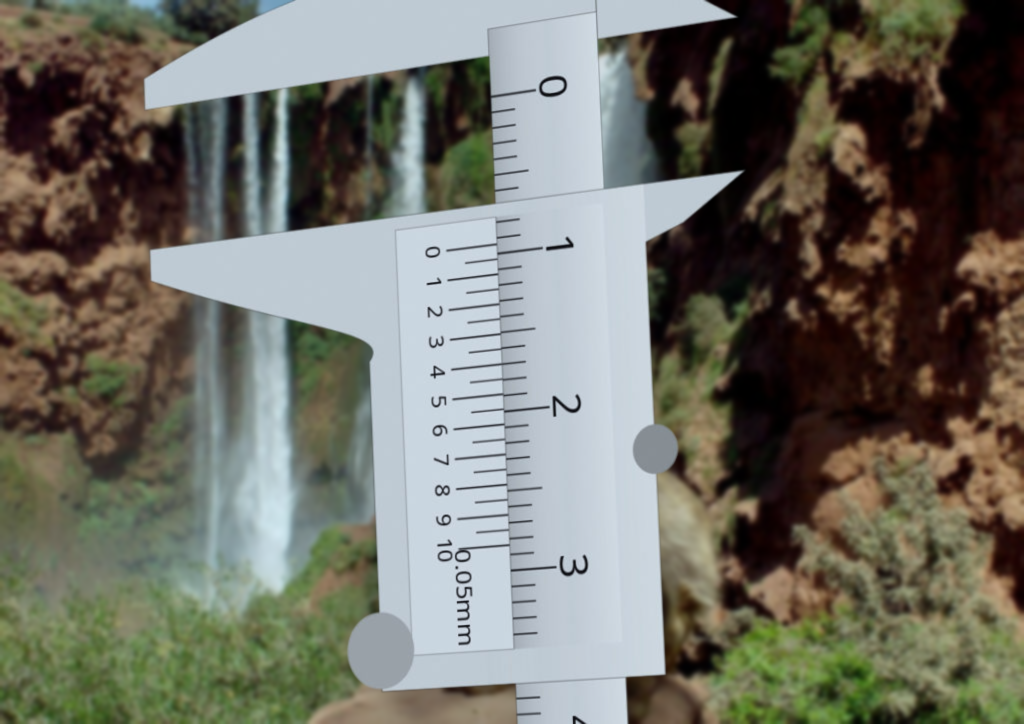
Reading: 9.4 mm
